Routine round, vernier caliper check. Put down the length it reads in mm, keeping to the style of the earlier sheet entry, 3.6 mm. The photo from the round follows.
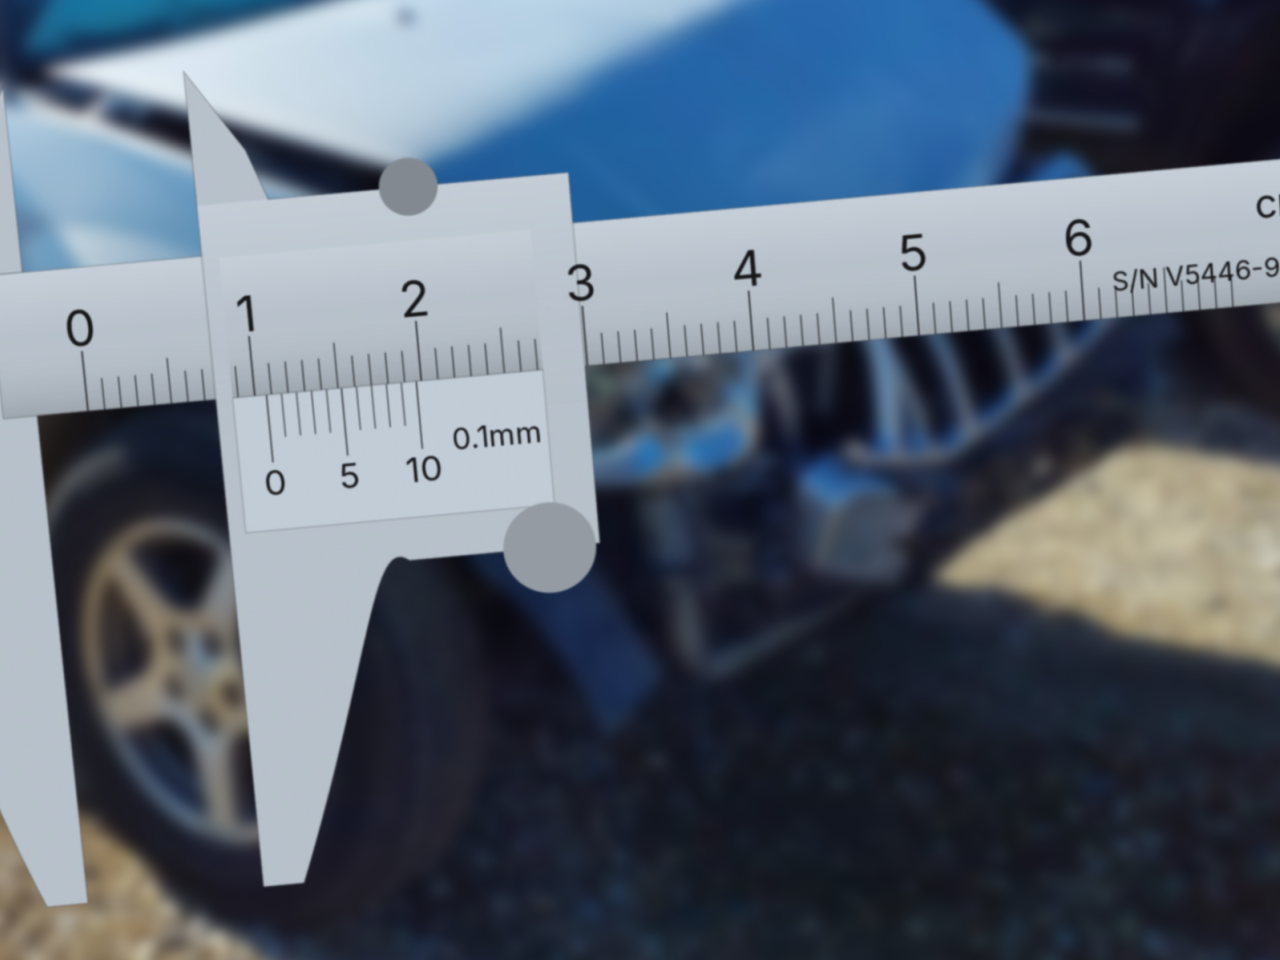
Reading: 10.7 mm
